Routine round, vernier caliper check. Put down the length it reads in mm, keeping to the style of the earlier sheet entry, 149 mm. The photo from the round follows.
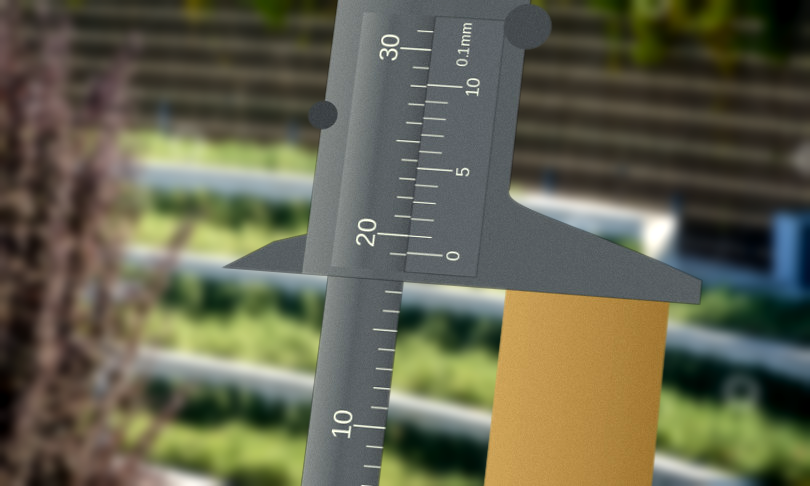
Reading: 19.1 mm
